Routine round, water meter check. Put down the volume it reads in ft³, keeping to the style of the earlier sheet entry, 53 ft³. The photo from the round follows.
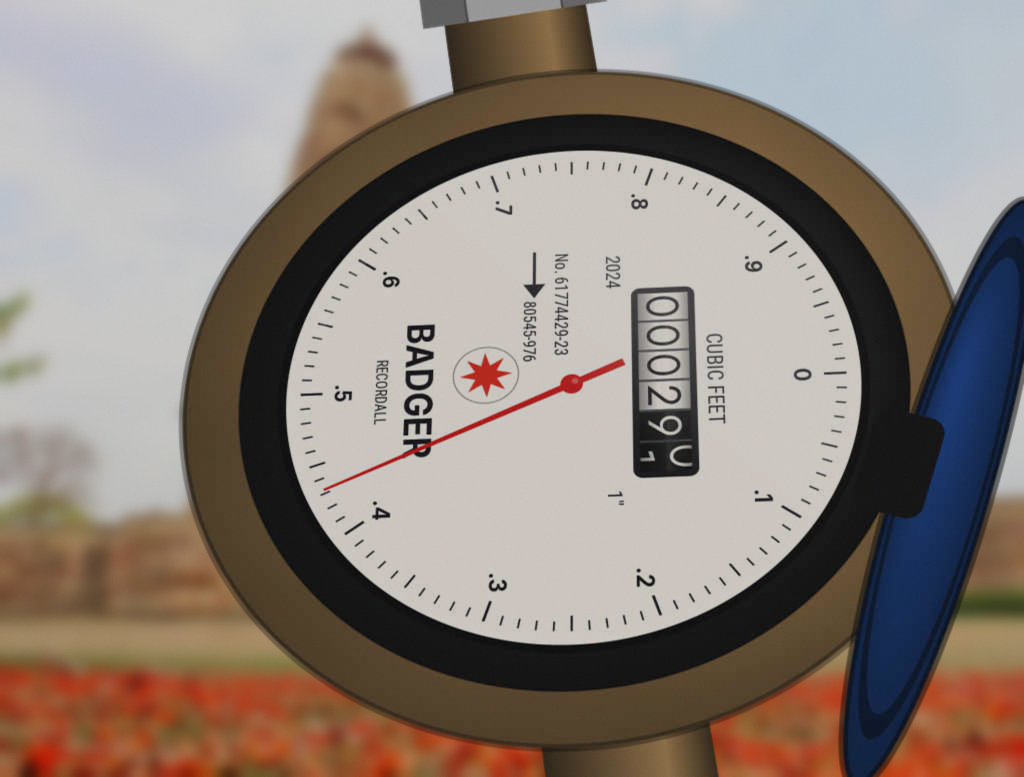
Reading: 290.43 ft³
